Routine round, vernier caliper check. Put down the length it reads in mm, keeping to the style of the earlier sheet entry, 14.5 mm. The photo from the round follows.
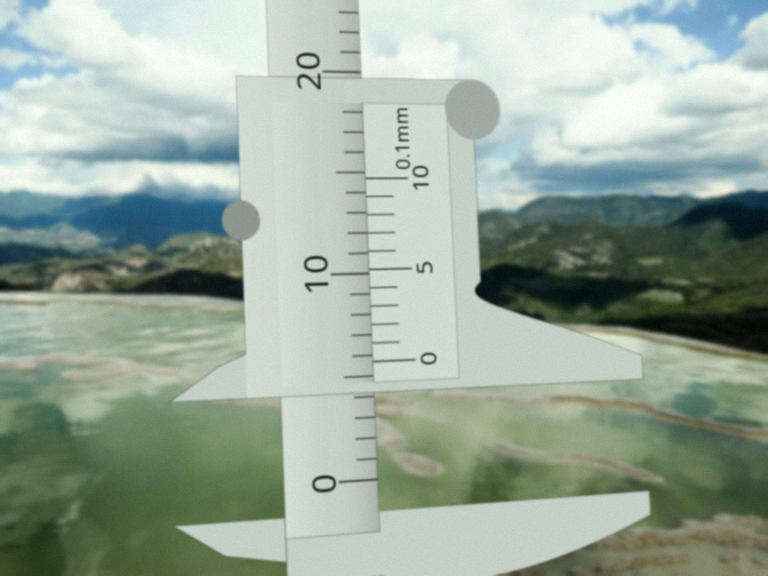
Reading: 5.7 mm
